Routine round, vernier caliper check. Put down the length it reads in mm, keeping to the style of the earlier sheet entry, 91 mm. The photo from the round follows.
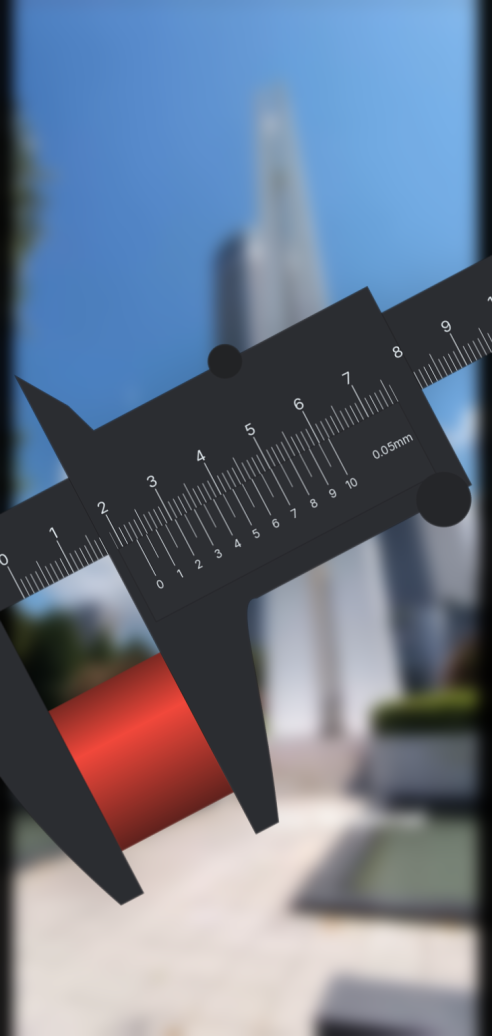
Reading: 22.8 mm
